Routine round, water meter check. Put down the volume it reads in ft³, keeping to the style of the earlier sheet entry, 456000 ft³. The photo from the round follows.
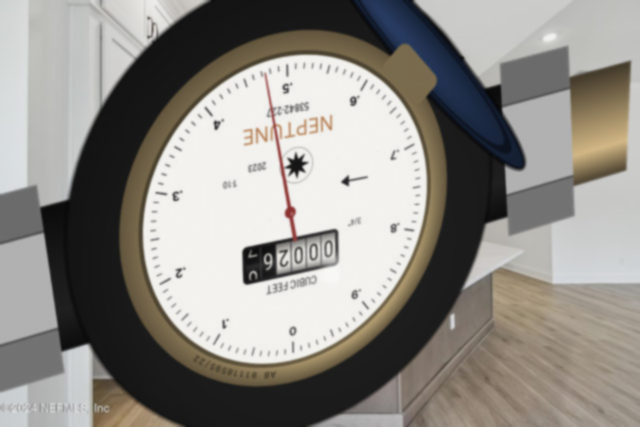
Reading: 266.47 ft³
